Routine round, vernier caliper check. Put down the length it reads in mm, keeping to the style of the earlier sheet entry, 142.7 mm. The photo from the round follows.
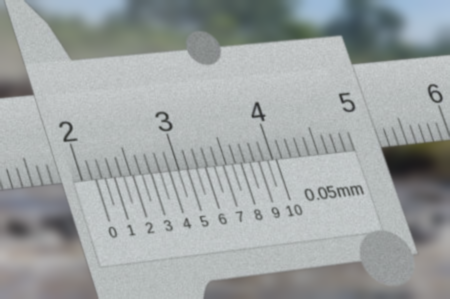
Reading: 21.4 mm
